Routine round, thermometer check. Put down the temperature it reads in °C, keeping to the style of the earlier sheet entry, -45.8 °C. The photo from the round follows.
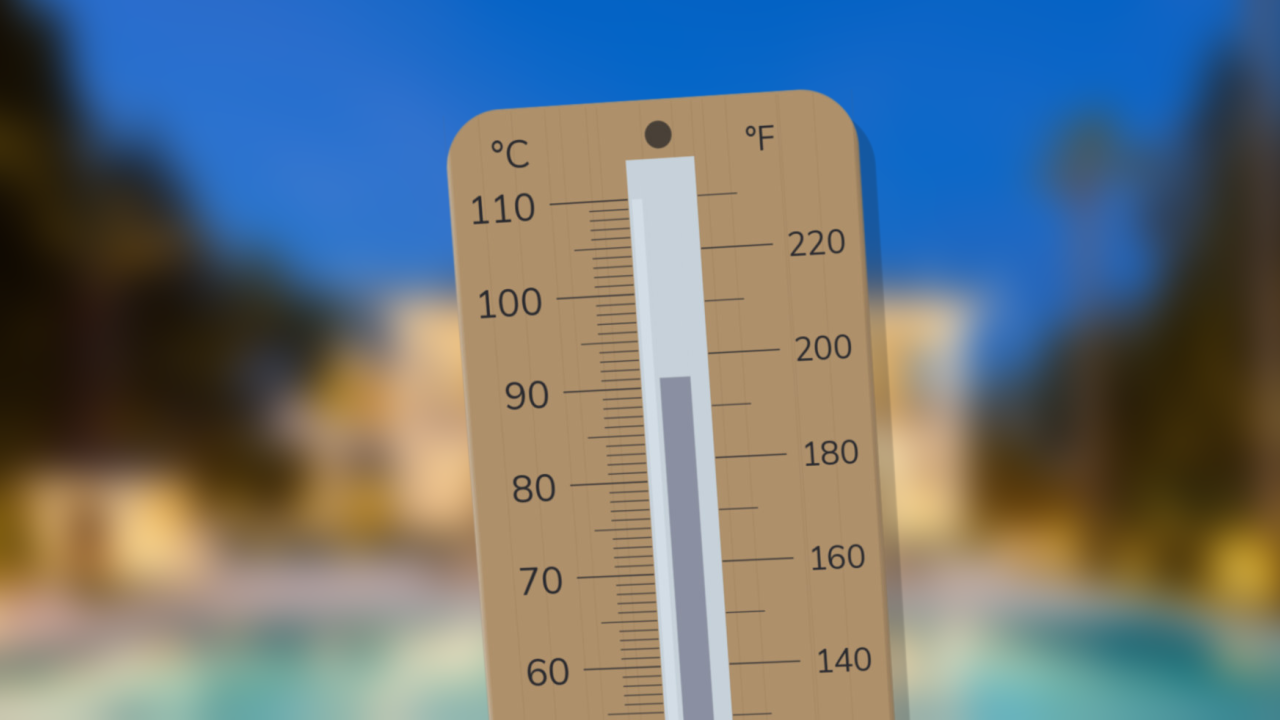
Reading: 91 °C
